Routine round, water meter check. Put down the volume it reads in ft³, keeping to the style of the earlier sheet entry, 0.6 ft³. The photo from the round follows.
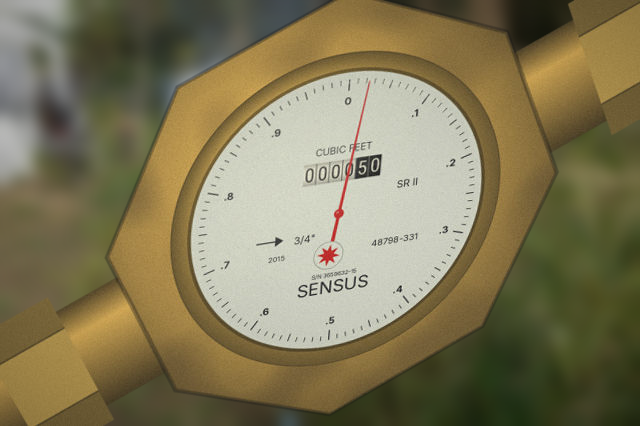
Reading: 50.02 ft³
